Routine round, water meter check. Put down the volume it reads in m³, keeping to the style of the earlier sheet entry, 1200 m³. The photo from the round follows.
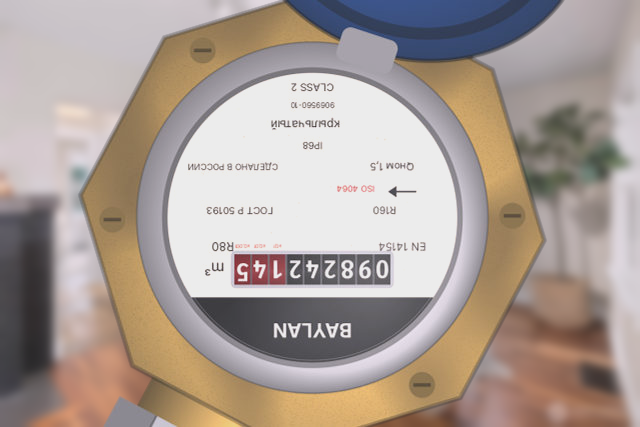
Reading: 98242.145 m³
